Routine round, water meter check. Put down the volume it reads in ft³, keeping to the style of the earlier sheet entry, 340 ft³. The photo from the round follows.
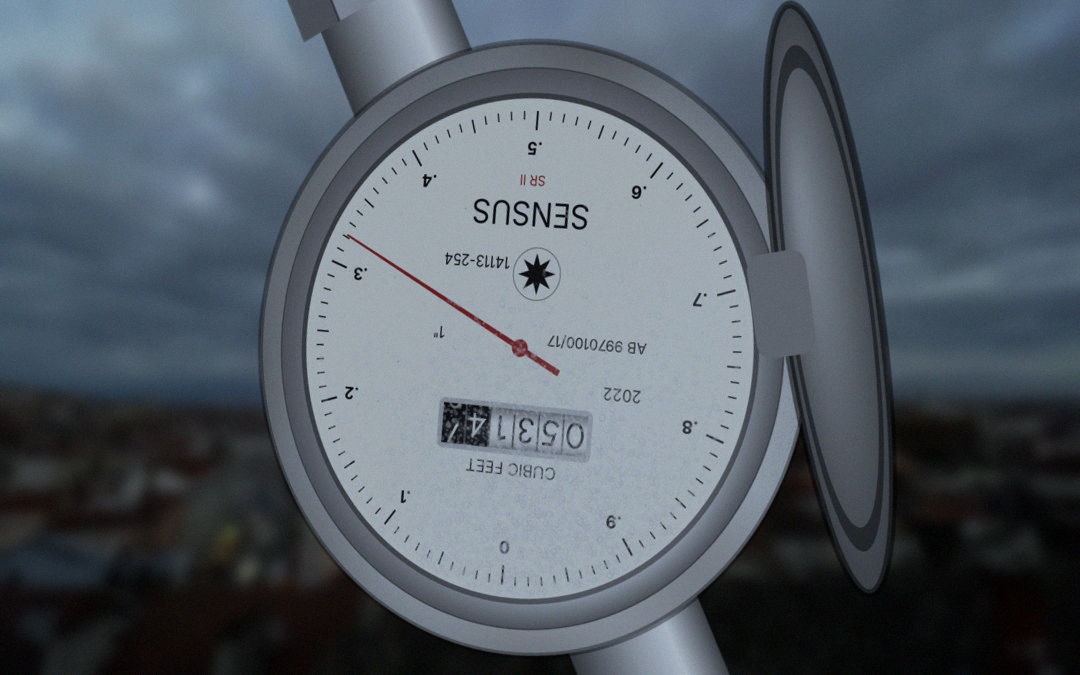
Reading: 53147.32 ft³
